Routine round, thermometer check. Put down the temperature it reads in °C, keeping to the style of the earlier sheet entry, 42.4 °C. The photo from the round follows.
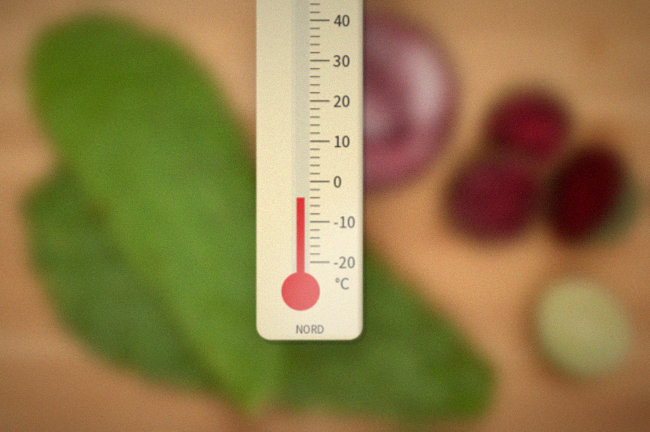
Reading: -4 °C
